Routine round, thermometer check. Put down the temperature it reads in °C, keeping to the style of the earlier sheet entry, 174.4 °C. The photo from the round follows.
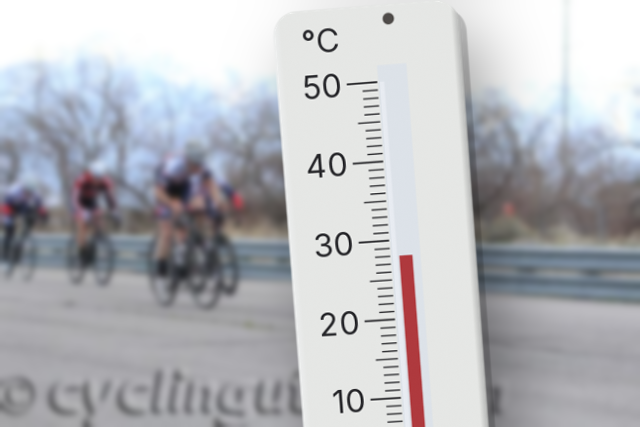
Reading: 28 °C
